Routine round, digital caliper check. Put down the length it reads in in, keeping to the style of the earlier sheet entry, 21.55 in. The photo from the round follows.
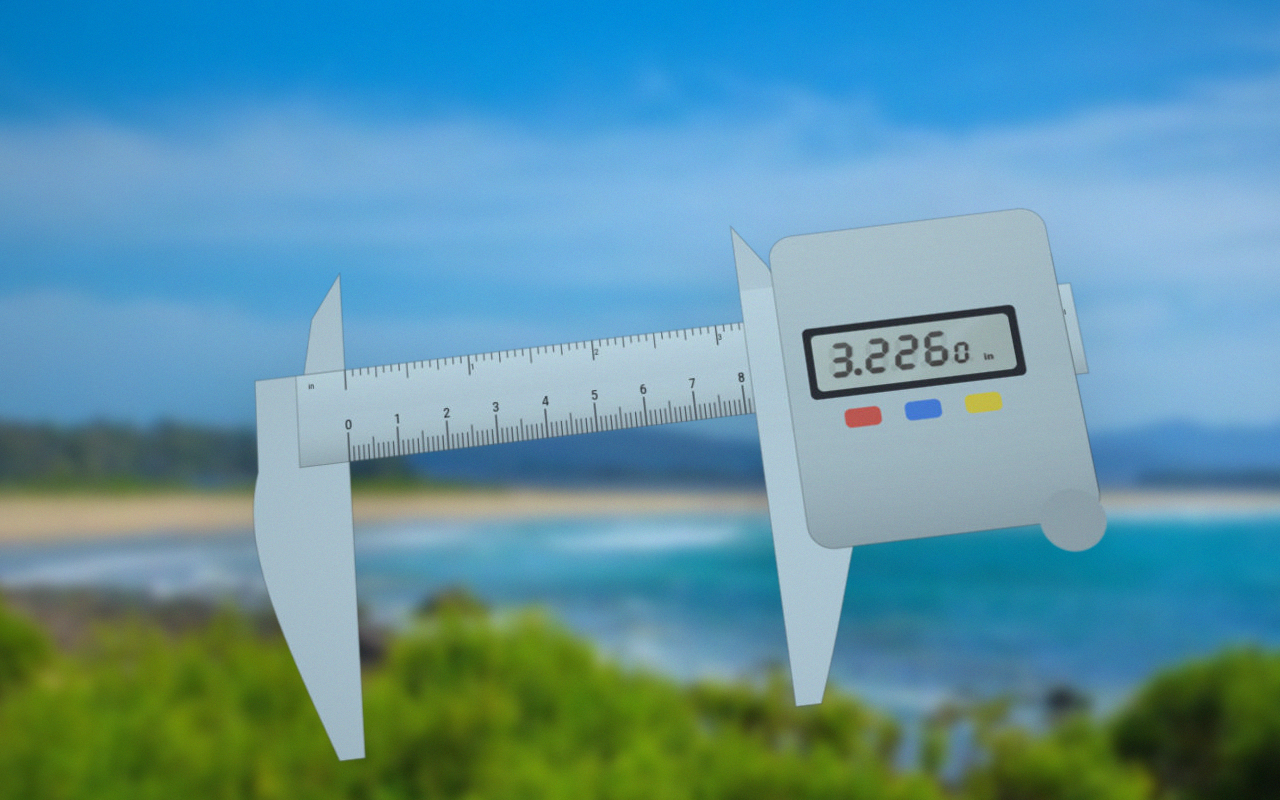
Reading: 3.2260 in
